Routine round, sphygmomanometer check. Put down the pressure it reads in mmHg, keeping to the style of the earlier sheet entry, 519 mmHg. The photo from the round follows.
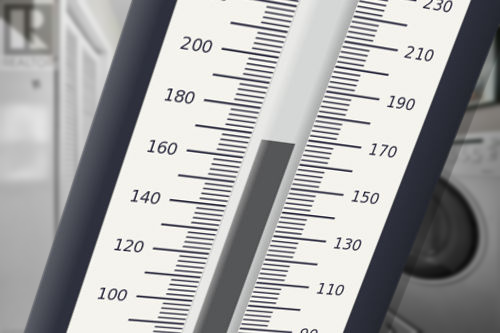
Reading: 168 mmHg
